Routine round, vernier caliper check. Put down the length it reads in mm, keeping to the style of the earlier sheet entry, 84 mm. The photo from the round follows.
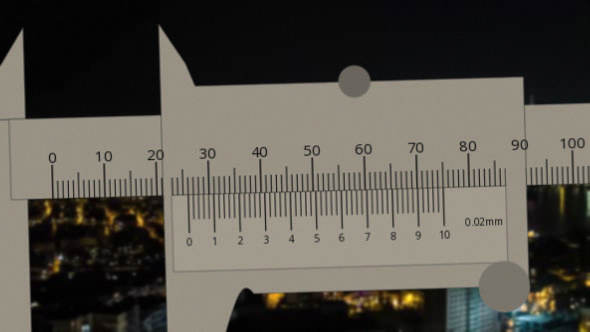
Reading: 26.0 mm
